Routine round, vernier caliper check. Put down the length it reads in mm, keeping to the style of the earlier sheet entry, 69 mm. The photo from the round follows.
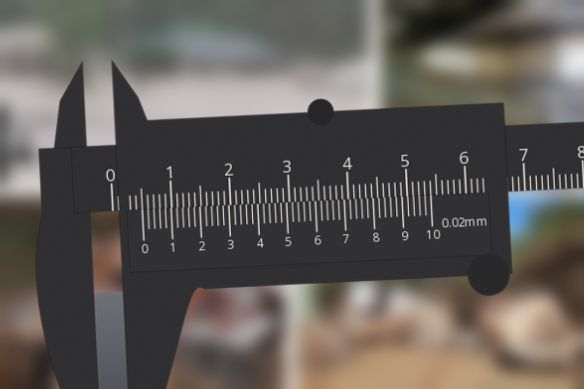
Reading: 5.0 mm
